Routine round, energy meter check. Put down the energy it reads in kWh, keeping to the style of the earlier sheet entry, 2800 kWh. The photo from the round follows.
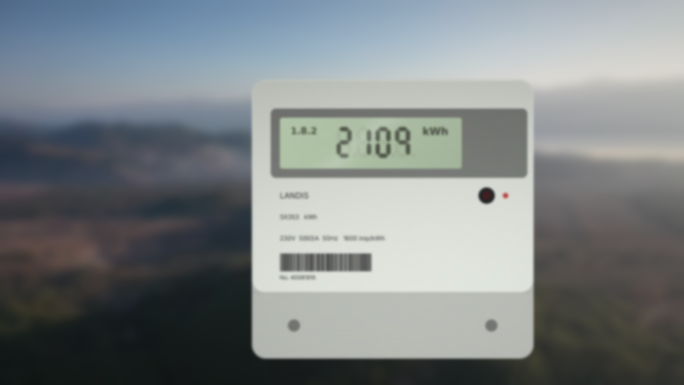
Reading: 2109 kWh
